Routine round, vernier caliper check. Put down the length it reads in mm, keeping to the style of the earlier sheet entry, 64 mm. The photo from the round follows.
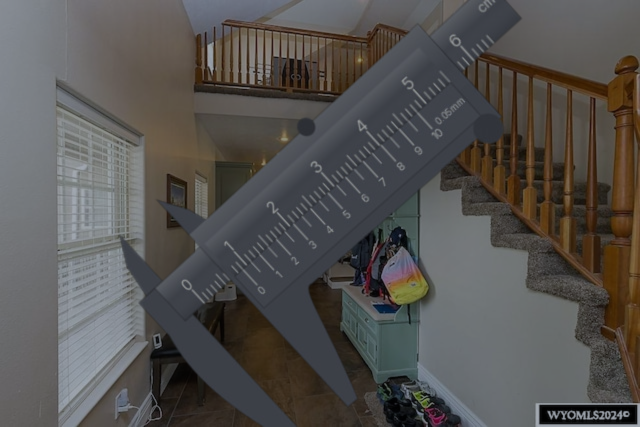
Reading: 9.0 mm
